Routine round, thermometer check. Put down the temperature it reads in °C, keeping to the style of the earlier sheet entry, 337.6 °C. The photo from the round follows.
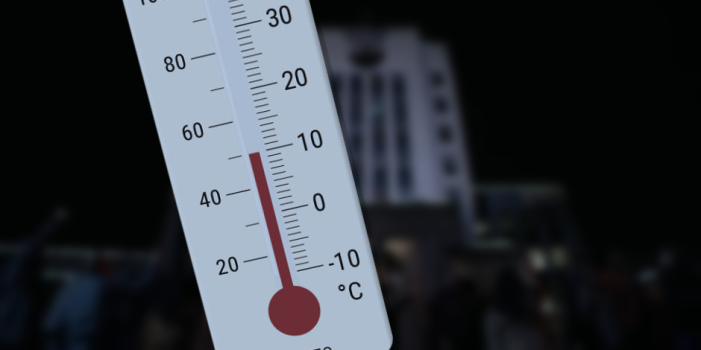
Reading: 10 °C
